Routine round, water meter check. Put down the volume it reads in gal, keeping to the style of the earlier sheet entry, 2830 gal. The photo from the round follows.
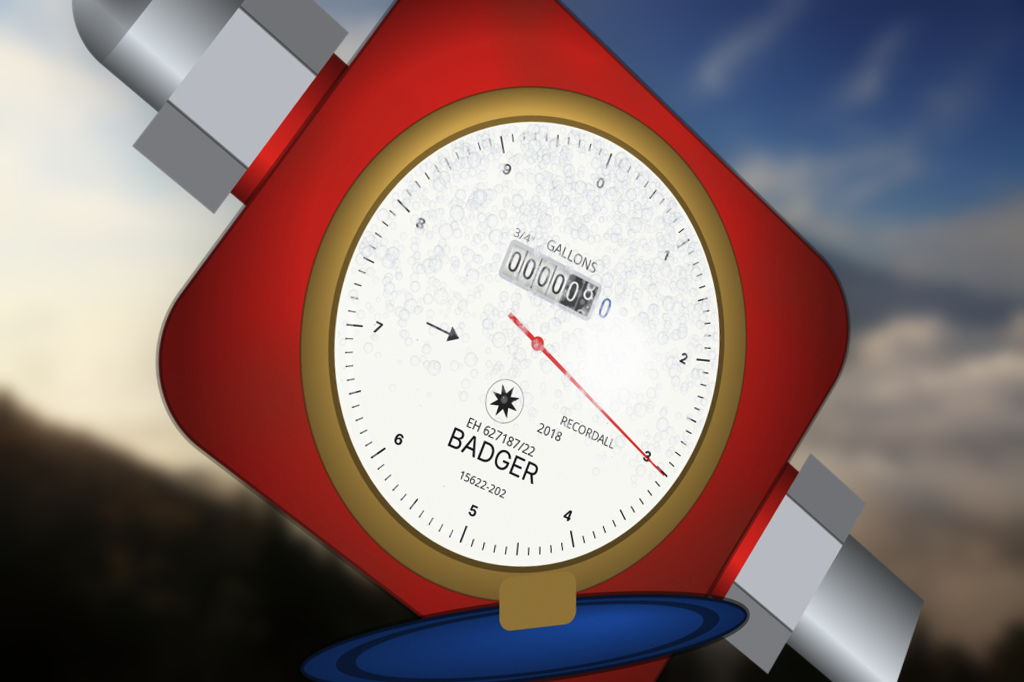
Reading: 83.0 gal
